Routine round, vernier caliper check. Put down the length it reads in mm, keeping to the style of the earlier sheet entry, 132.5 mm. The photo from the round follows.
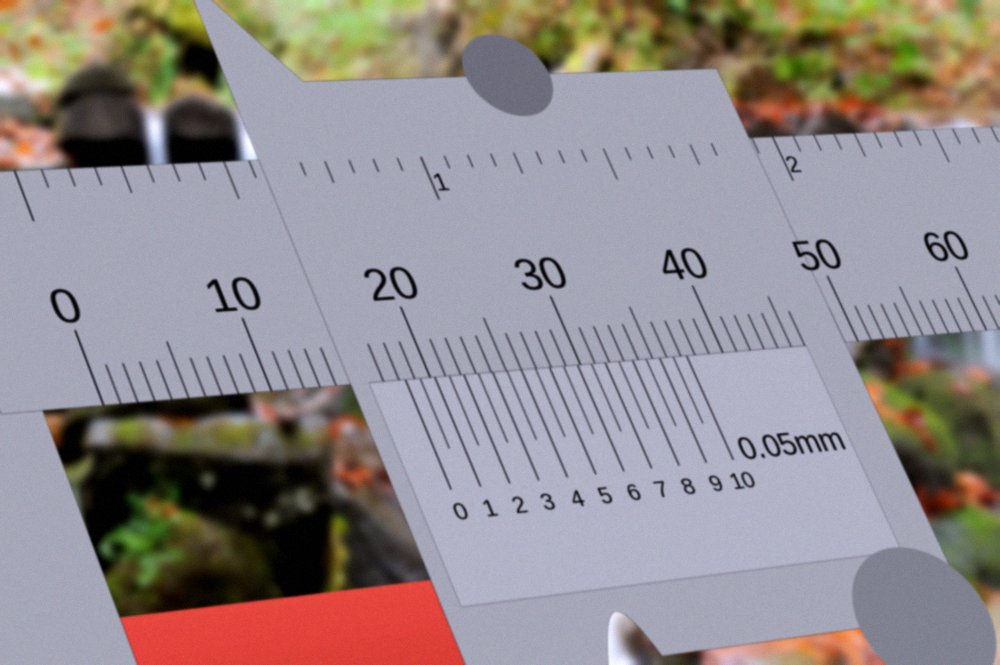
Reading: 18.4 mm
